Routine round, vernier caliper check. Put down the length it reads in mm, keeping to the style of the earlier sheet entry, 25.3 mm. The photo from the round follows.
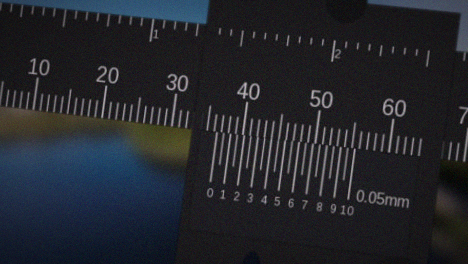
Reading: 36.4 mm
